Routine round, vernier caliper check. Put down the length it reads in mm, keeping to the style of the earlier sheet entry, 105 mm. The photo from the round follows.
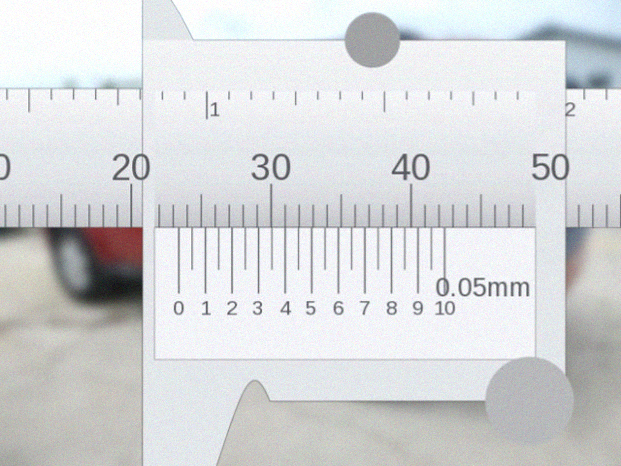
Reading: 23.4 mm
